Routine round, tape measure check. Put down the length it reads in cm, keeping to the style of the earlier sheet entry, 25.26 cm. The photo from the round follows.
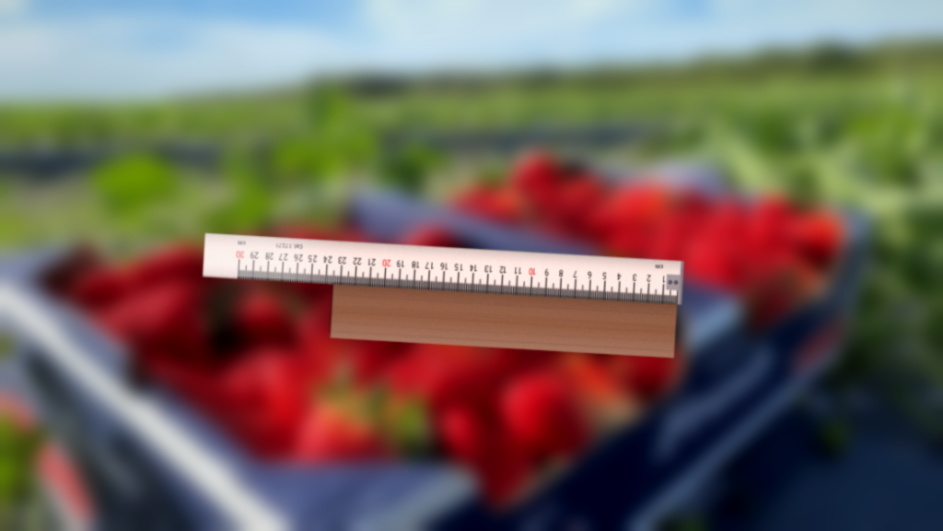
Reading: 23.5 cm
